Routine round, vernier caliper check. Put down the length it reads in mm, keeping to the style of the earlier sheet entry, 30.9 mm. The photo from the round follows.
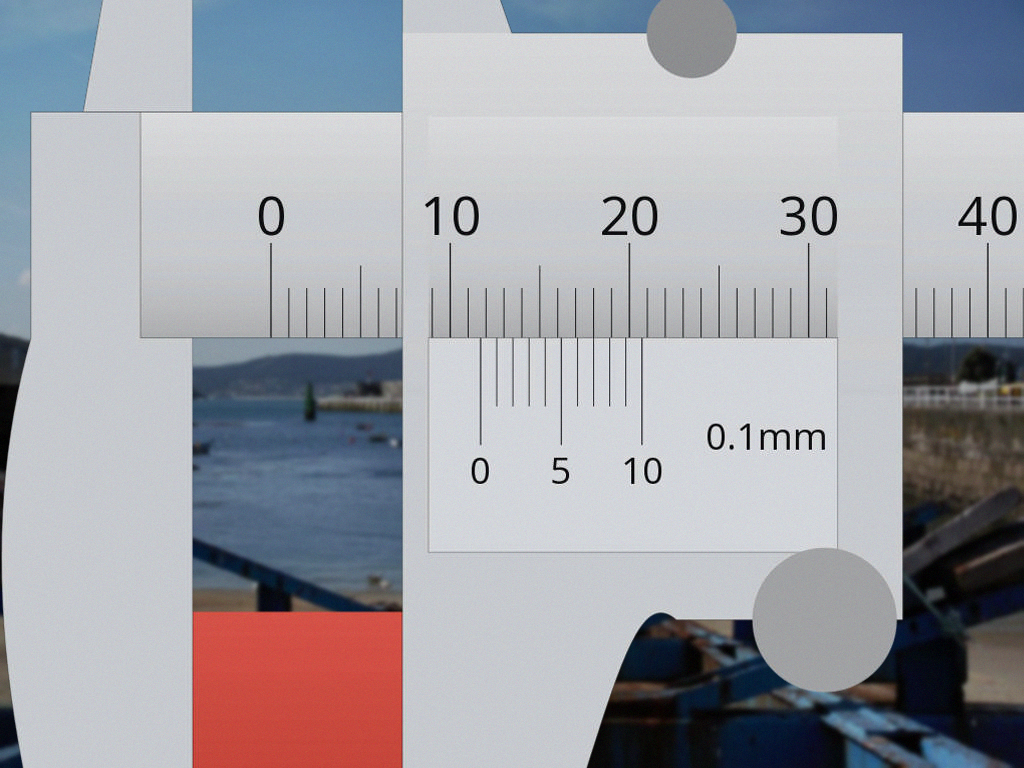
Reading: 11.7 mm
